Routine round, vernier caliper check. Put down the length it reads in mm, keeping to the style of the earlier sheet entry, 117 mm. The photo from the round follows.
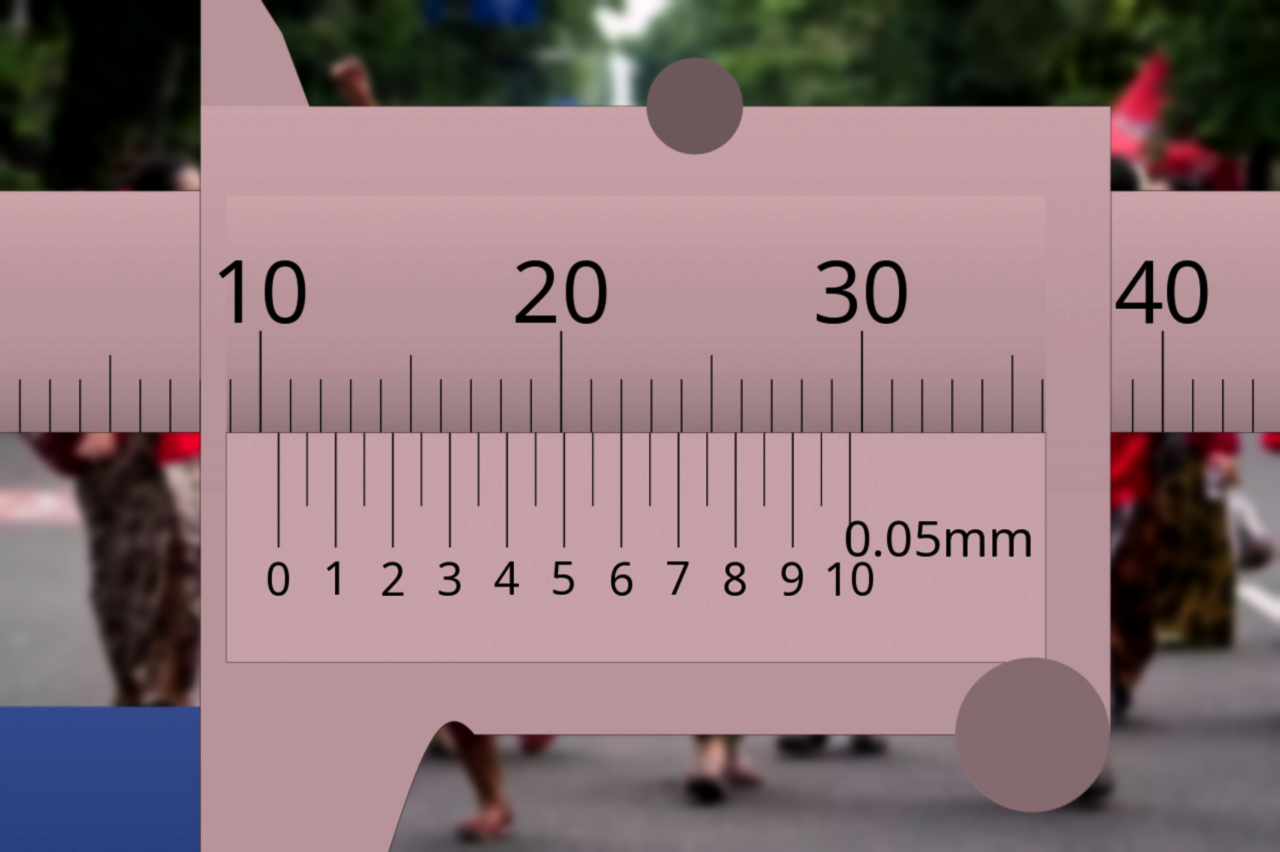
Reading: 10.60 mm
